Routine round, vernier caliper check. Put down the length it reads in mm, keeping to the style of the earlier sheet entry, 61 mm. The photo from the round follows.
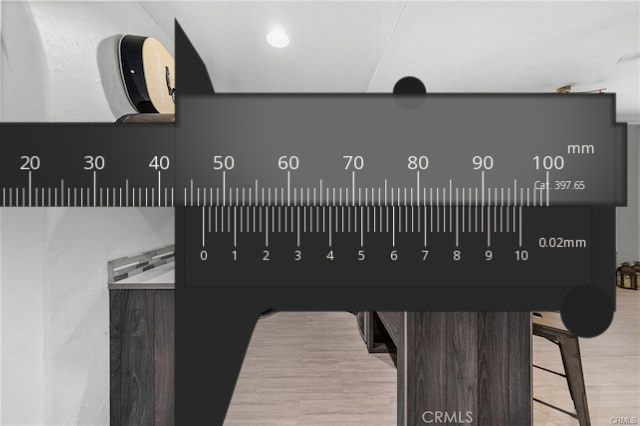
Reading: 46.8 mm
